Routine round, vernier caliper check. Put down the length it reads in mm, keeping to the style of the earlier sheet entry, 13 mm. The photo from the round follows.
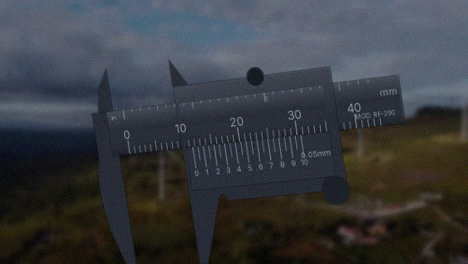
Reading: 11.6 mm
